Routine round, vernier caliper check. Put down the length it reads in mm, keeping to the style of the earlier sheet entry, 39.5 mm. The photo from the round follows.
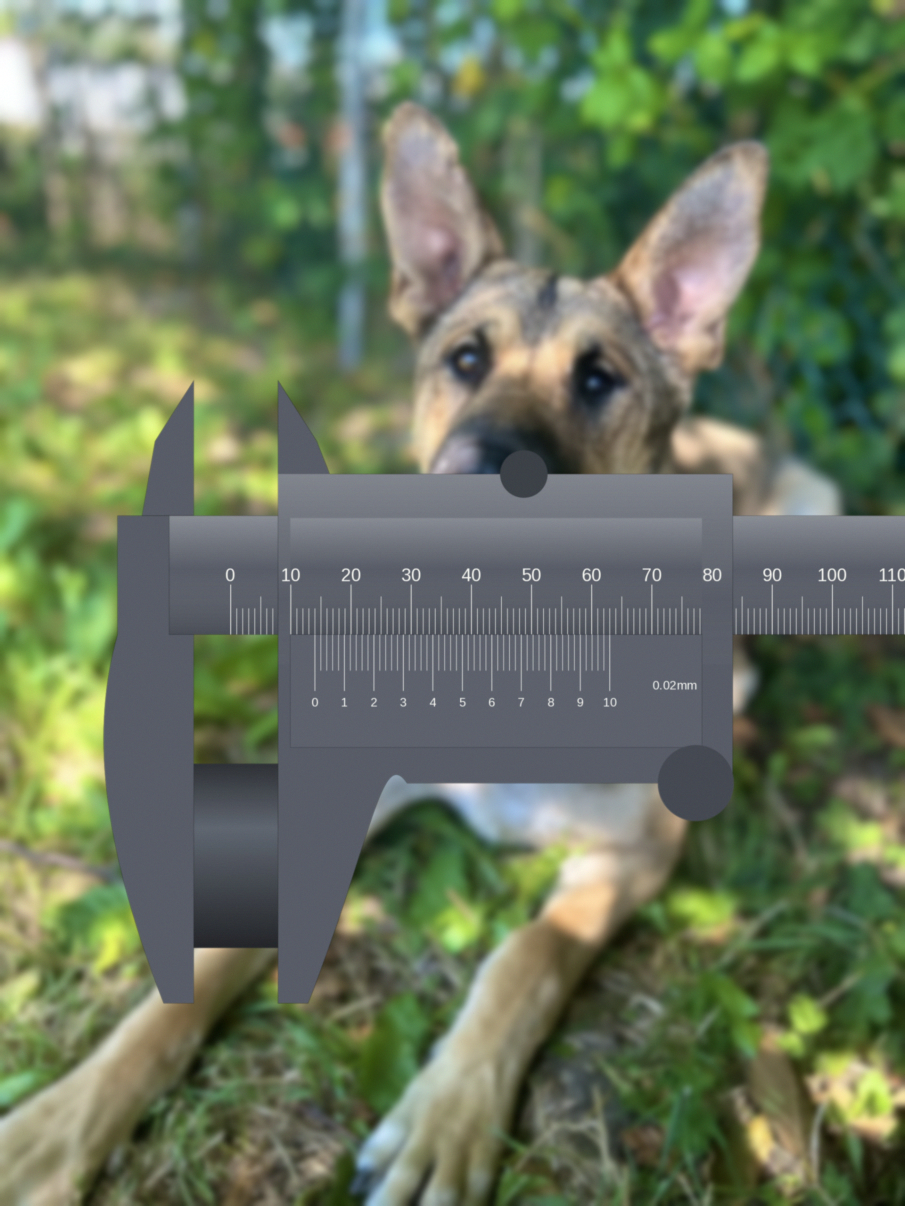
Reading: 14.0 mm
